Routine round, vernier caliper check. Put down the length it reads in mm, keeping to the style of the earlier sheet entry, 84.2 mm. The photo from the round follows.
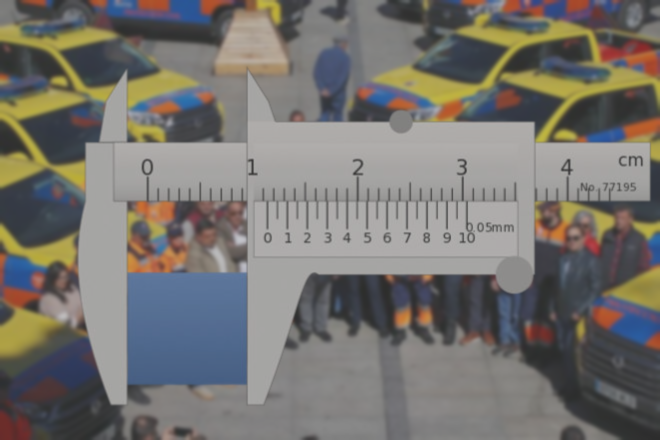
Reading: 11.4 mm
